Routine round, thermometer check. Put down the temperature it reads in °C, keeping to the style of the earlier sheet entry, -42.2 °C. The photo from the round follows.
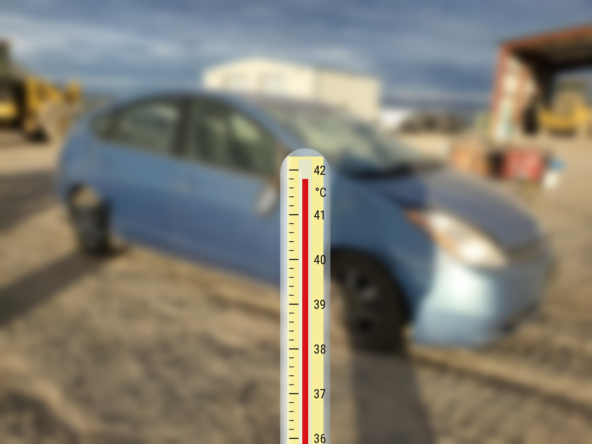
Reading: 41.8 °C
